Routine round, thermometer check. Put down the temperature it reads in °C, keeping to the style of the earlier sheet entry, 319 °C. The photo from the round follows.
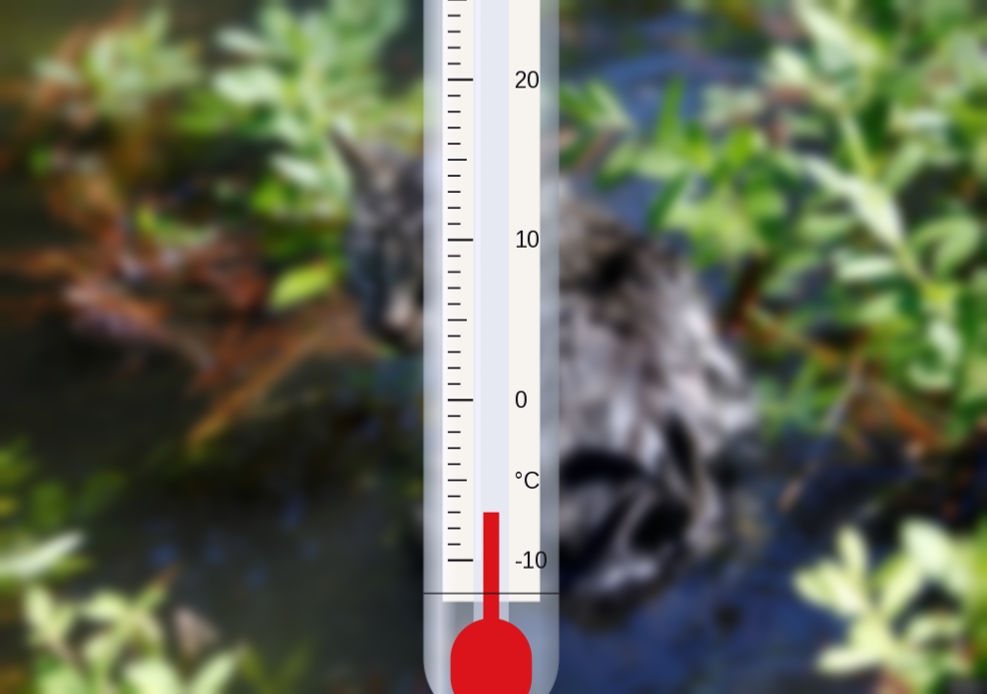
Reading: -7 °C
